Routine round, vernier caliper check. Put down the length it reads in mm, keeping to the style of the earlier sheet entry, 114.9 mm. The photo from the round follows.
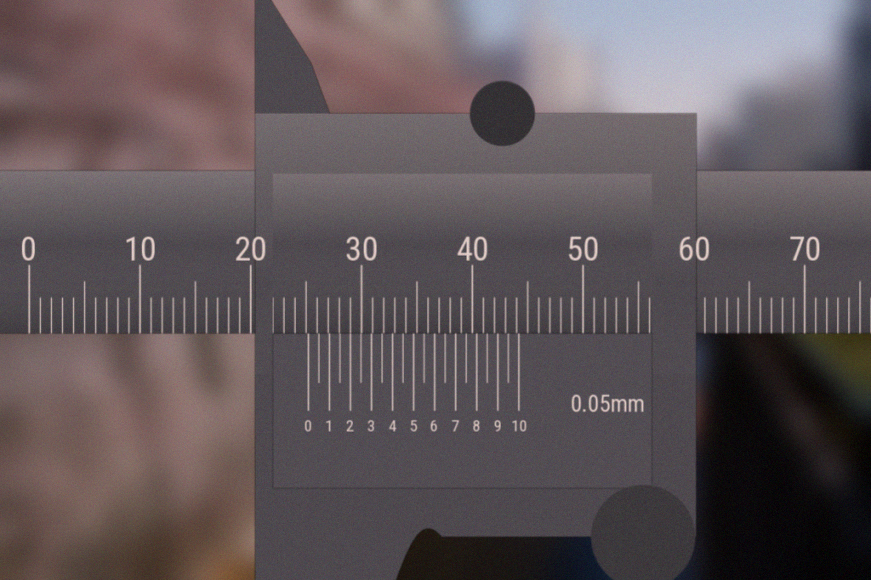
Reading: 25.2 mm
